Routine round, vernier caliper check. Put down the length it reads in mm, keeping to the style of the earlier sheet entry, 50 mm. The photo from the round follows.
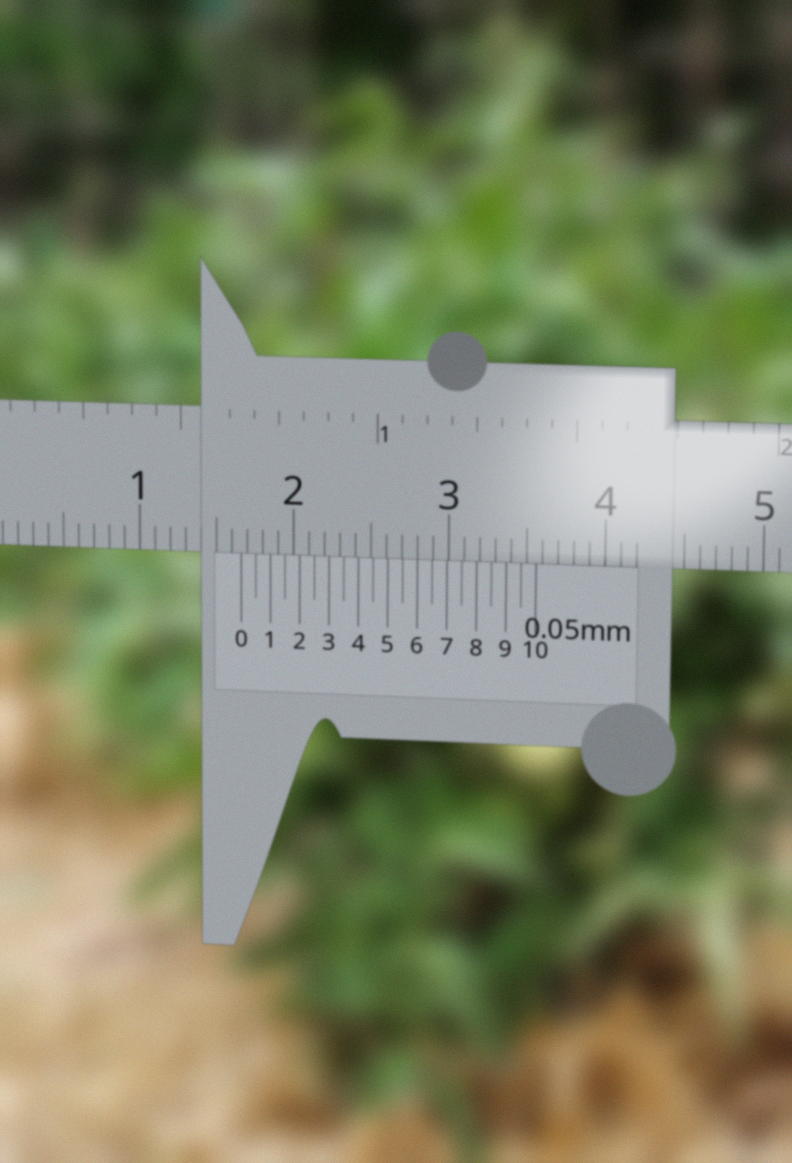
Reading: 16.6 mm
